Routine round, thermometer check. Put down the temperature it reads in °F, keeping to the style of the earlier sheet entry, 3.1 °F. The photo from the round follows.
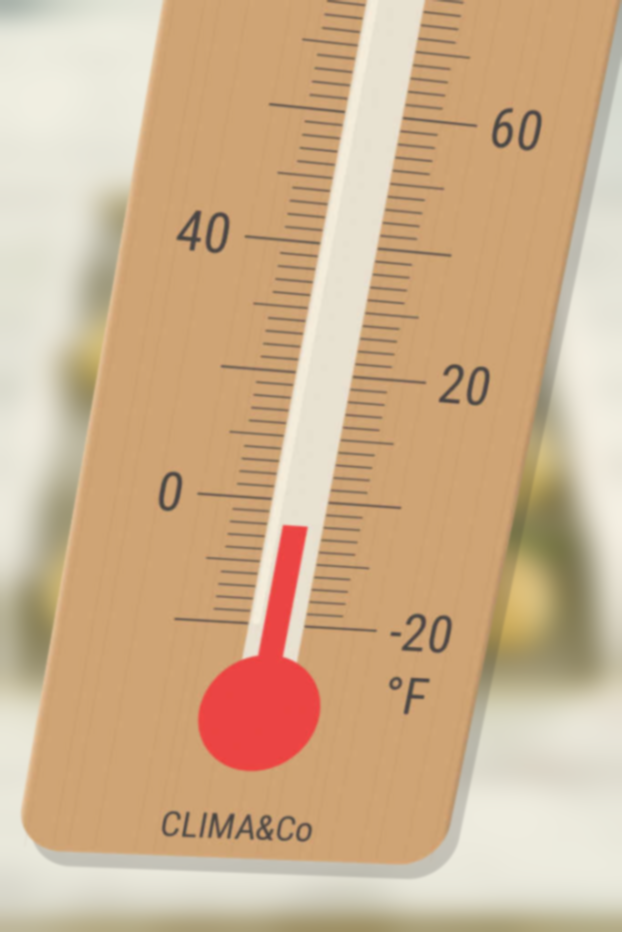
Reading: -4 °F
